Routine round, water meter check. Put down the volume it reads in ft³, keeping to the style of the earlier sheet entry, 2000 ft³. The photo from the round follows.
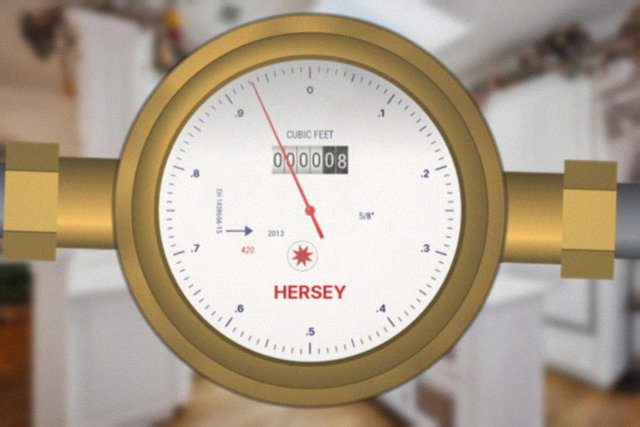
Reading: 7.93 ft³
